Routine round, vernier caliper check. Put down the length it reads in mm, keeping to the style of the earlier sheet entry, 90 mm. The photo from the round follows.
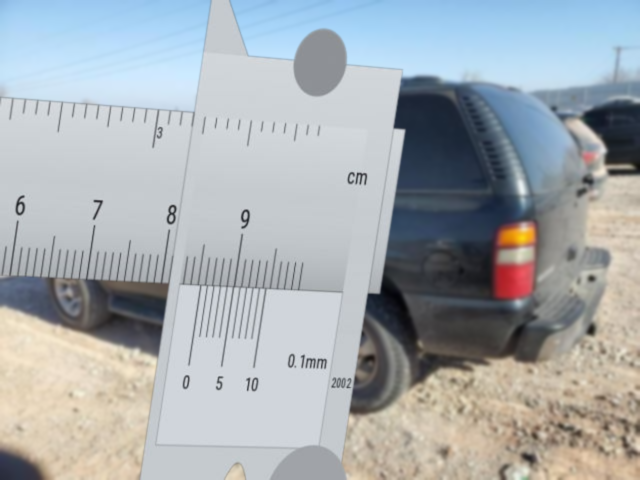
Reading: 85.4 mm
